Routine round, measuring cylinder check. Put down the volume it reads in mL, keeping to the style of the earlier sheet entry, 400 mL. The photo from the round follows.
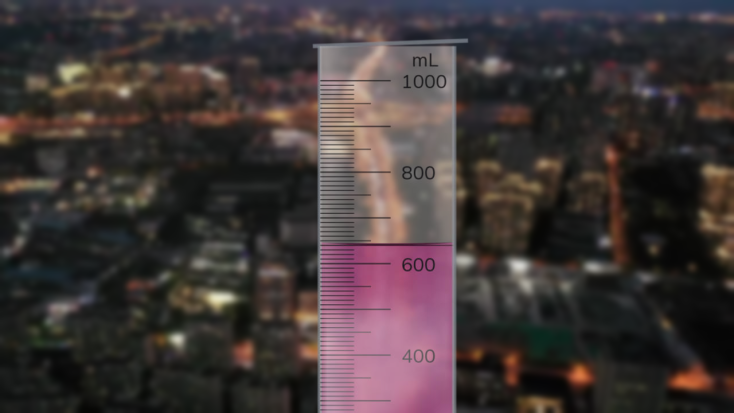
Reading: 640 mL
